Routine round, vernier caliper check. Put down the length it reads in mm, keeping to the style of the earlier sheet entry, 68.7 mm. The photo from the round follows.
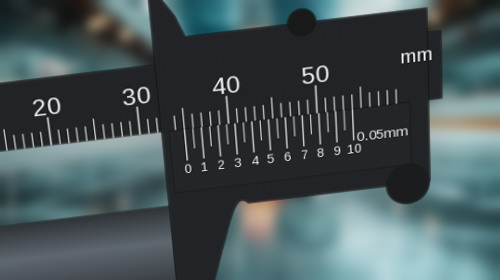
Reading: 35.0 mm
